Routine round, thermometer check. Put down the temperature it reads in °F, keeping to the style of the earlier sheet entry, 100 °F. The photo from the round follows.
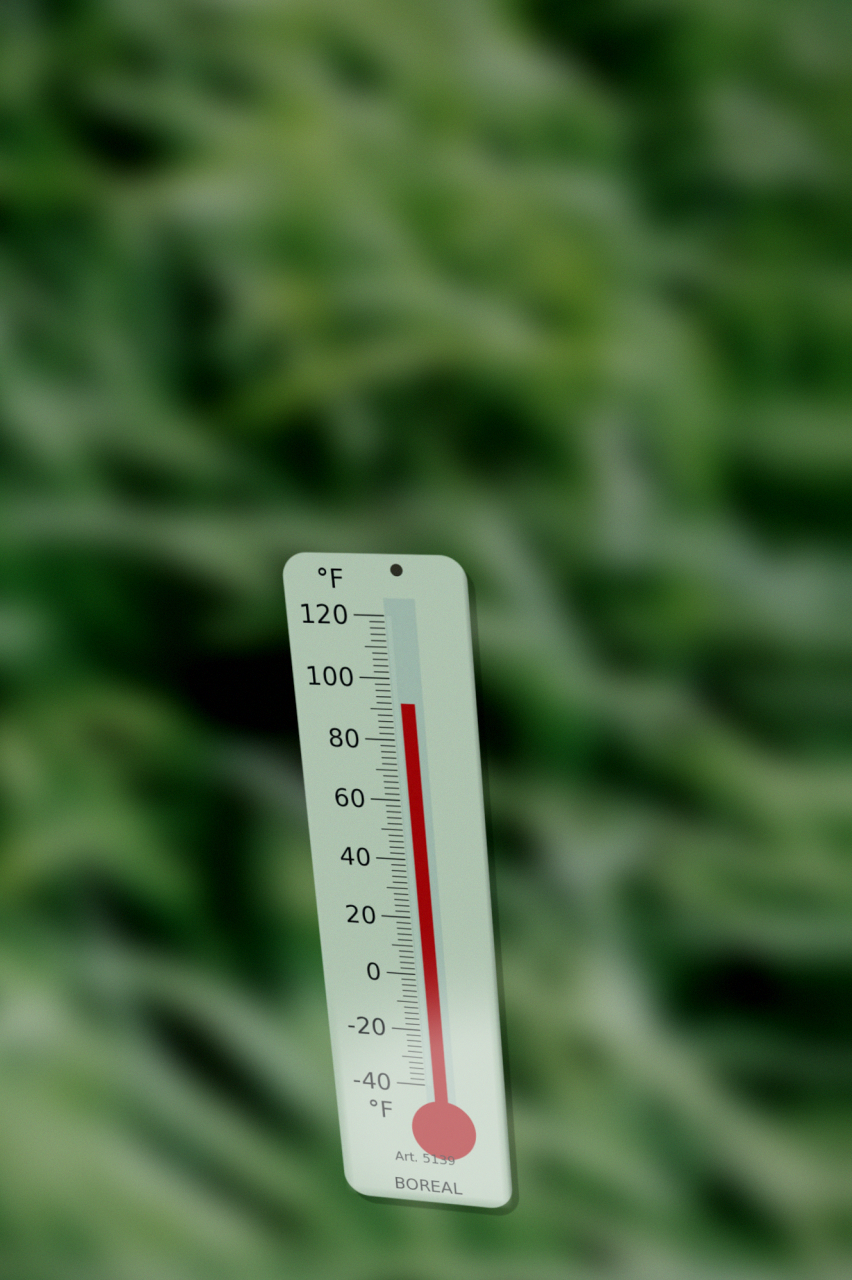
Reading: 92 °F
